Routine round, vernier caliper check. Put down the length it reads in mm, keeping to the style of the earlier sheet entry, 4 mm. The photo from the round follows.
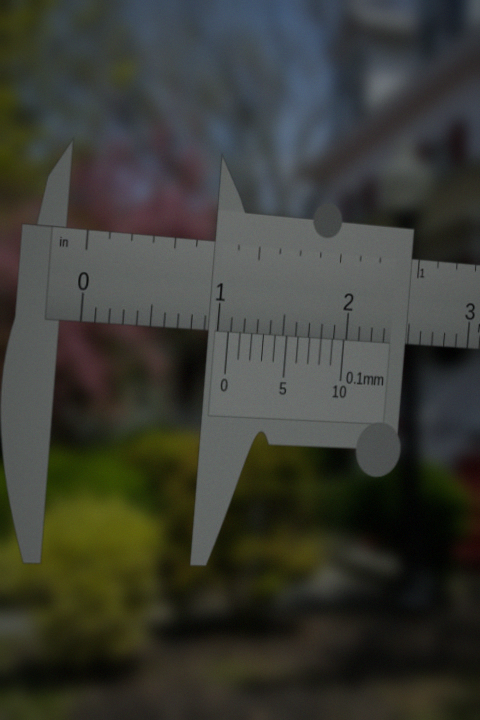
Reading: 10.8 mm
